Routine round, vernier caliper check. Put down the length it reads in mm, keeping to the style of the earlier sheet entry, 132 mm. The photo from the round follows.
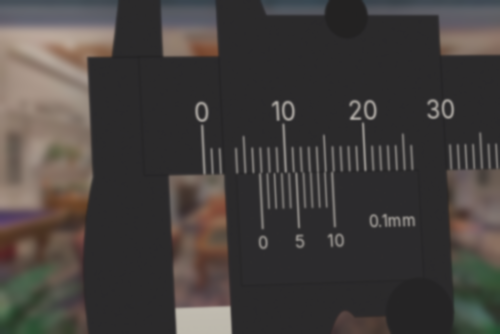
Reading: 6.8 mm
